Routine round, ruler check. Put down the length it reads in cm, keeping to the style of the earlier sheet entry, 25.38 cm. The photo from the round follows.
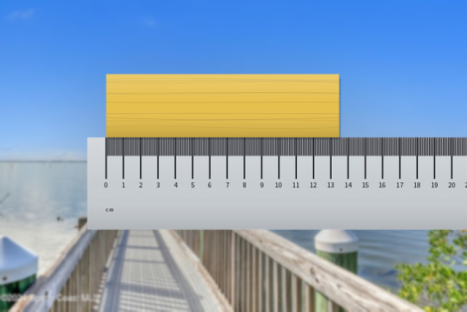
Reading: 13.5 cm
